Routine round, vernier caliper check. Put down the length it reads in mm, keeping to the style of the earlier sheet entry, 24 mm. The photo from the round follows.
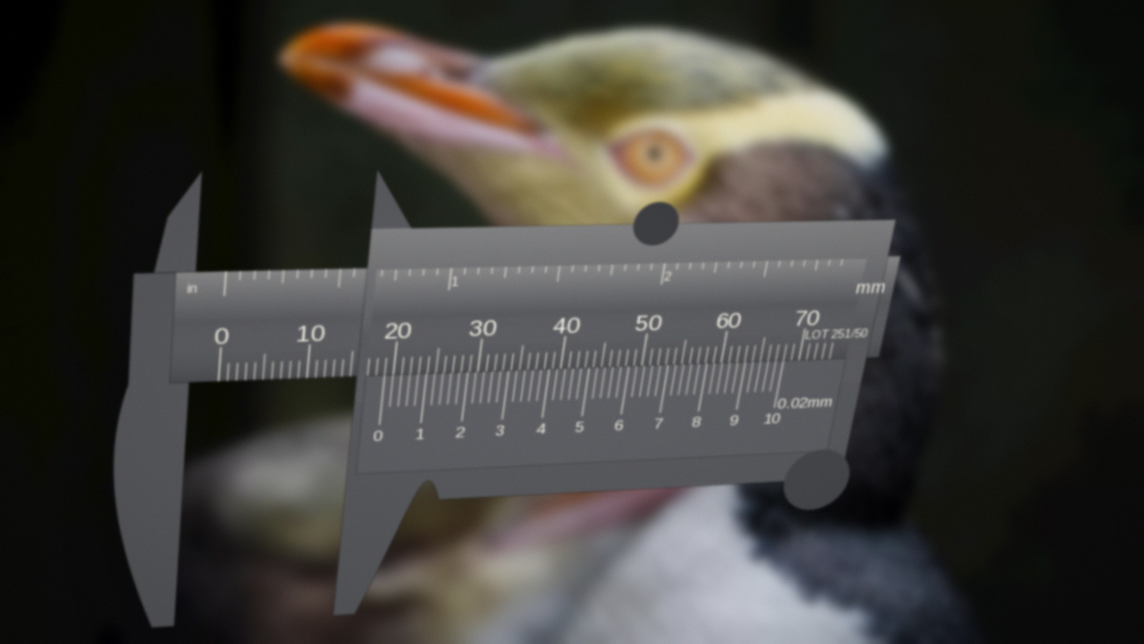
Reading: 19.0 mm
